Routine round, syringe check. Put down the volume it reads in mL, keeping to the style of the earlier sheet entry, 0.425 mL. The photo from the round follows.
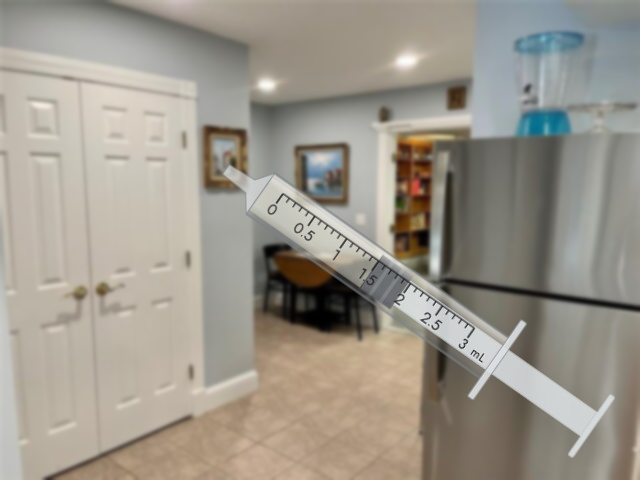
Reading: 1.5 mL
